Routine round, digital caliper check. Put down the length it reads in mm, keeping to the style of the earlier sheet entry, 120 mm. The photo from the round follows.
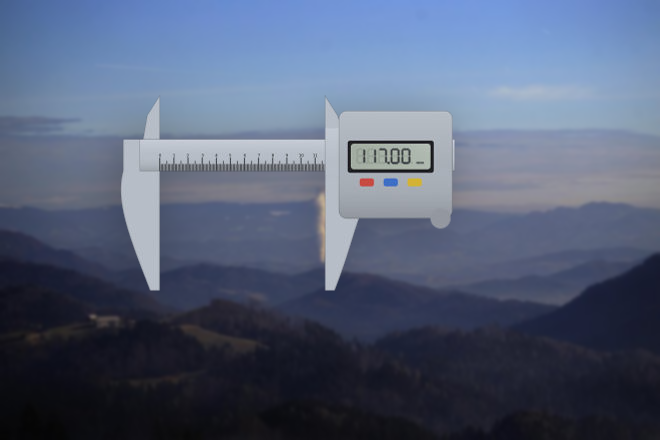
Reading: 117.00 mm
